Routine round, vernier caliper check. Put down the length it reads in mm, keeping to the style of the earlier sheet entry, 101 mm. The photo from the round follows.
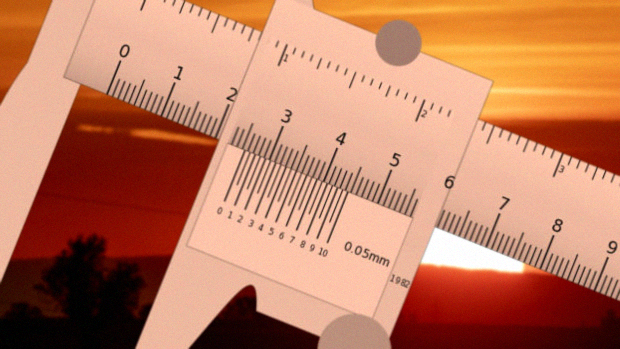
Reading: 25.5 mm
